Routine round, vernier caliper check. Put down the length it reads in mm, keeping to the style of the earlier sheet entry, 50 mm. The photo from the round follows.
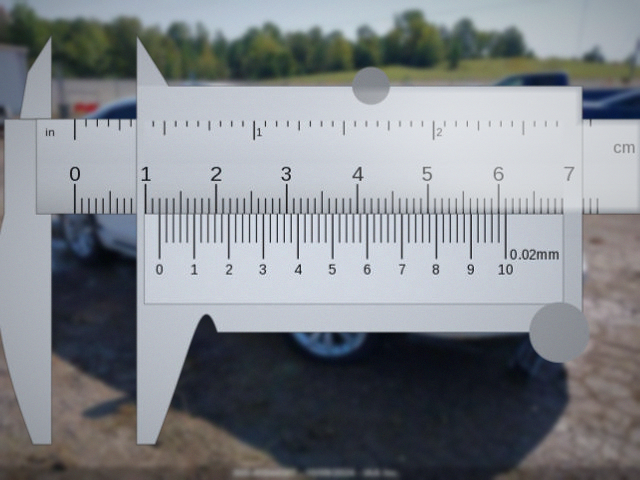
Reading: 12.0 mm
